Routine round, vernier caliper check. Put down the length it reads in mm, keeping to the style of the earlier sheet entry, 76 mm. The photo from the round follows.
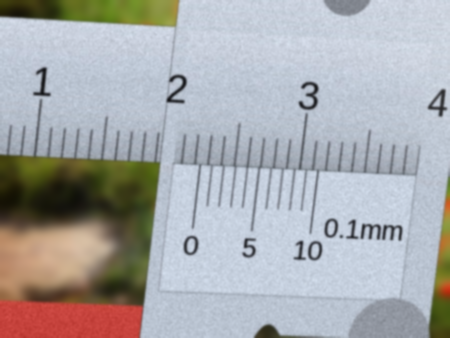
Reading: 22.4 mm
